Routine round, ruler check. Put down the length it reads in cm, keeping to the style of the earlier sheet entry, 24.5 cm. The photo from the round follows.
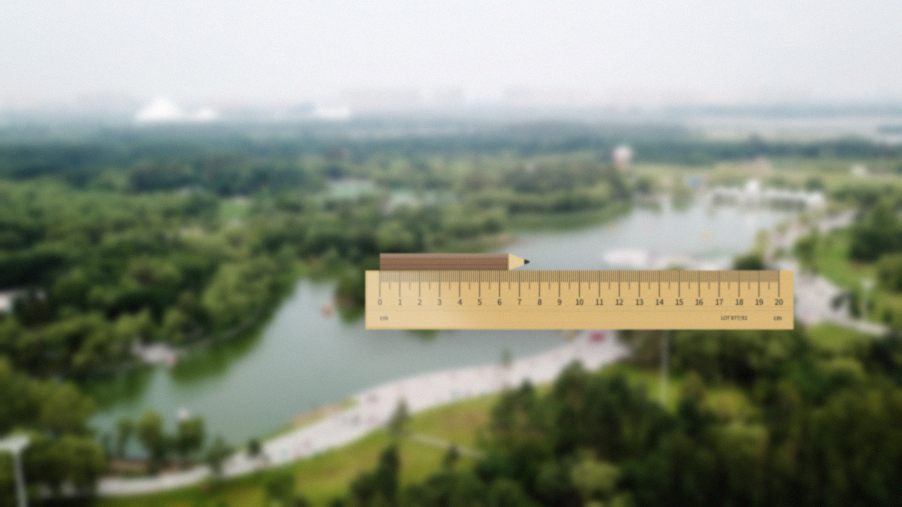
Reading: 7.5 cm
